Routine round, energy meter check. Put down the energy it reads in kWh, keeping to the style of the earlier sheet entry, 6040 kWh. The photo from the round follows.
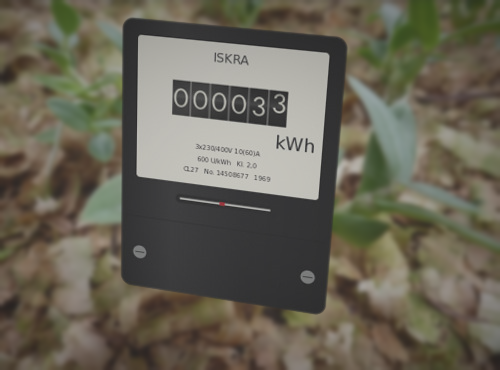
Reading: 33 kWh
